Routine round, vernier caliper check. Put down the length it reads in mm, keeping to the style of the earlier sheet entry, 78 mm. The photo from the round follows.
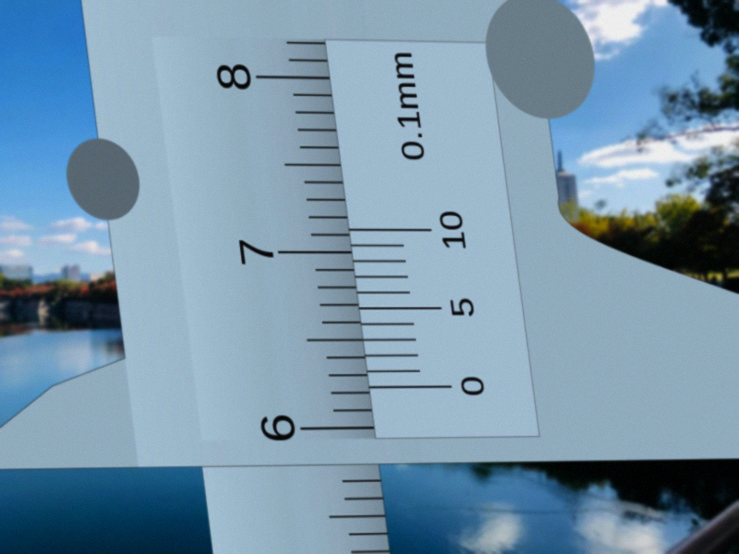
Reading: 62.3 mm
